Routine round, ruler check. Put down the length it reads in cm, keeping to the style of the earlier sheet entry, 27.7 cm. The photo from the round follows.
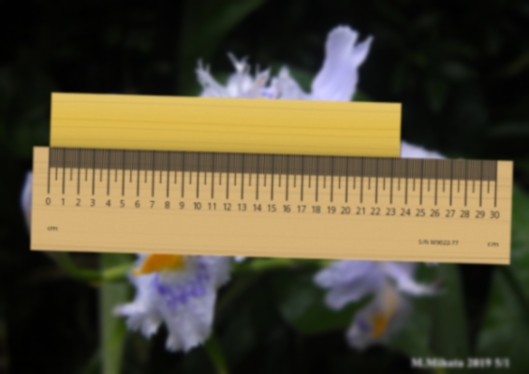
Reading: 23.5 cm
